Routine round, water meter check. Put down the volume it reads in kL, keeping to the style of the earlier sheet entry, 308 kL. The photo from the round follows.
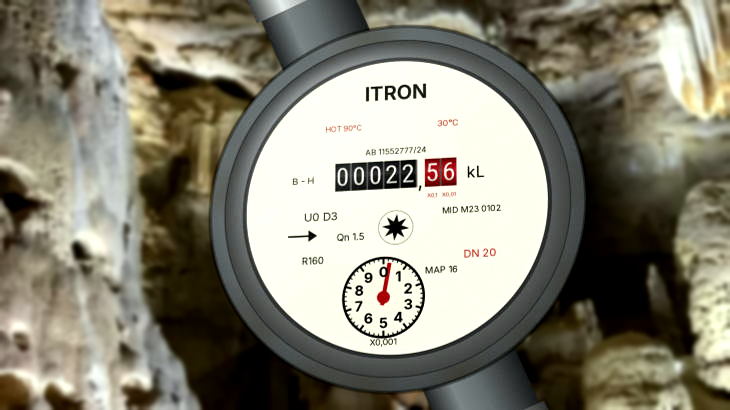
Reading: 22.560 kL
